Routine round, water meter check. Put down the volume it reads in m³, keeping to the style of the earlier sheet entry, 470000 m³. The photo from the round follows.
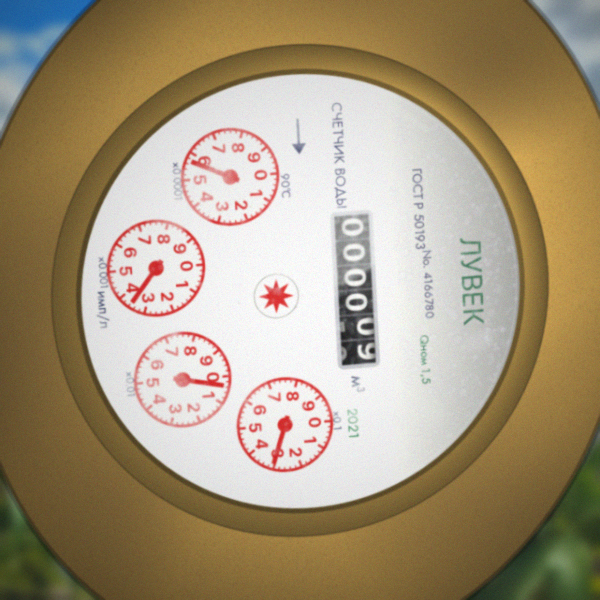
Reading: 9.3035 m³
